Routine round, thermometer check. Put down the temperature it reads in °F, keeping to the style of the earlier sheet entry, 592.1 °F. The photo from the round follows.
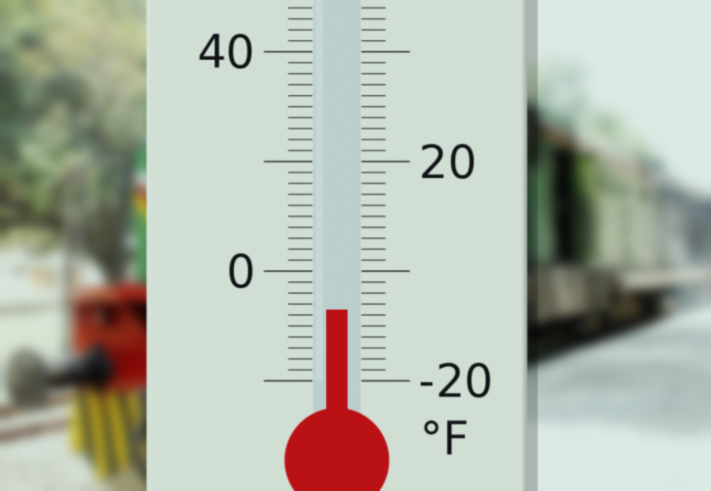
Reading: -7 °F
